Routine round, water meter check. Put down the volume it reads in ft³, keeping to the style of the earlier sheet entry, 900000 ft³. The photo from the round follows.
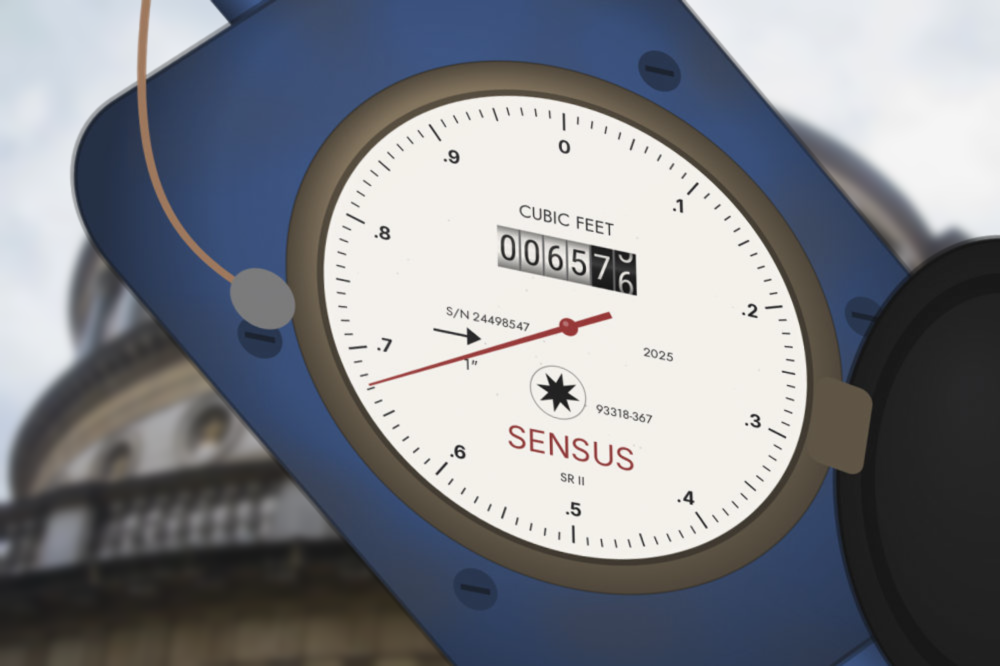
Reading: 6575.67 ft³
